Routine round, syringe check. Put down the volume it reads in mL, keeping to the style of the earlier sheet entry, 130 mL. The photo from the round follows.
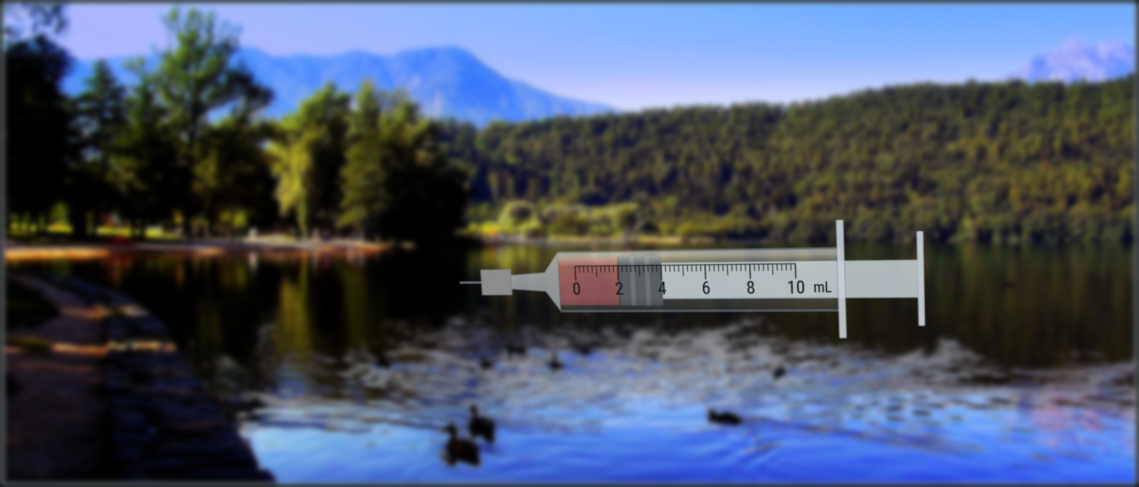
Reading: 2 mL
